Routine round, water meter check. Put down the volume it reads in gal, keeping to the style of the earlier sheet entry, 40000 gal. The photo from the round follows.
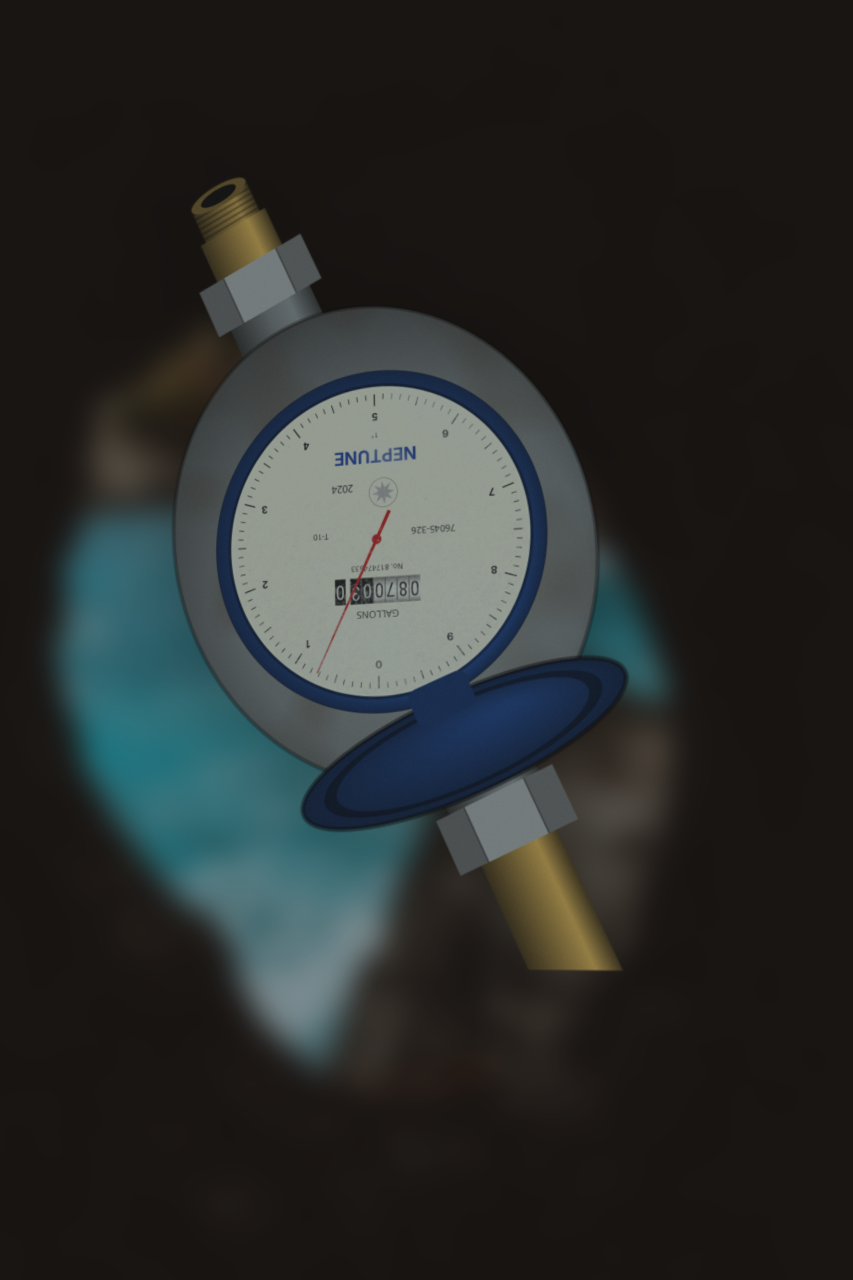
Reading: 870030.7 gal
